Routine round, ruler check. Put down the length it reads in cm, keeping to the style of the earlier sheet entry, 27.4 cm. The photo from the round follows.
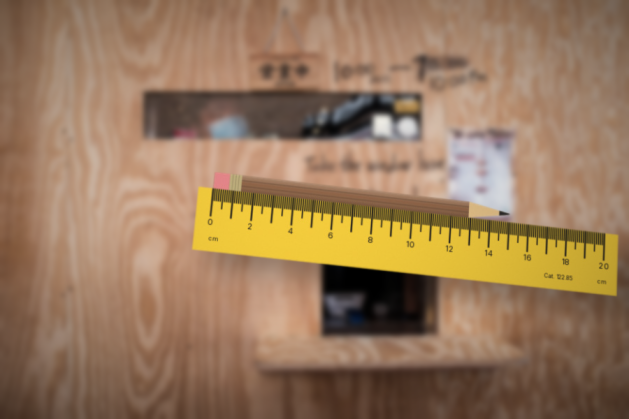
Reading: 15 cm
